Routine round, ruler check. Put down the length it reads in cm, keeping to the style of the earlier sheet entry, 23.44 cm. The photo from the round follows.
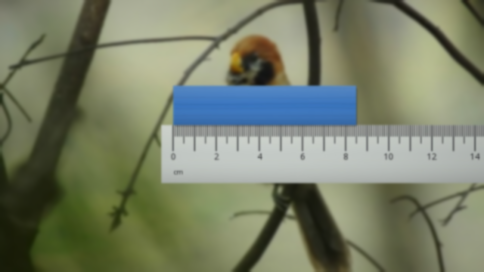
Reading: 8.5 cm
